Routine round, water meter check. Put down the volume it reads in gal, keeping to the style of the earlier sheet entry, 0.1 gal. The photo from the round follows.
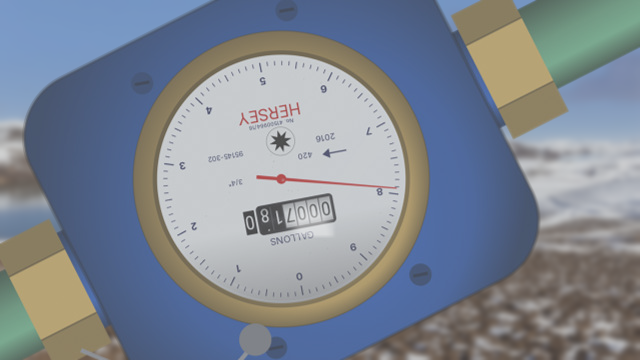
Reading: 7177.9 gal
